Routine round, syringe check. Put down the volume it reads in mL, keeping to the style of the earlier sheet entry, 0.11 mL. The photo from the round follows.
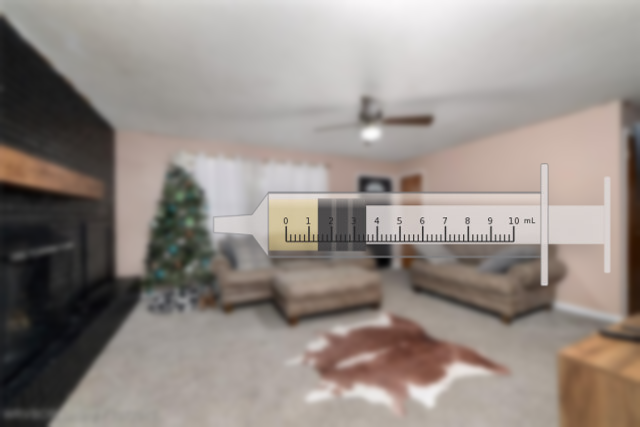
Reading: 1.4 mL
